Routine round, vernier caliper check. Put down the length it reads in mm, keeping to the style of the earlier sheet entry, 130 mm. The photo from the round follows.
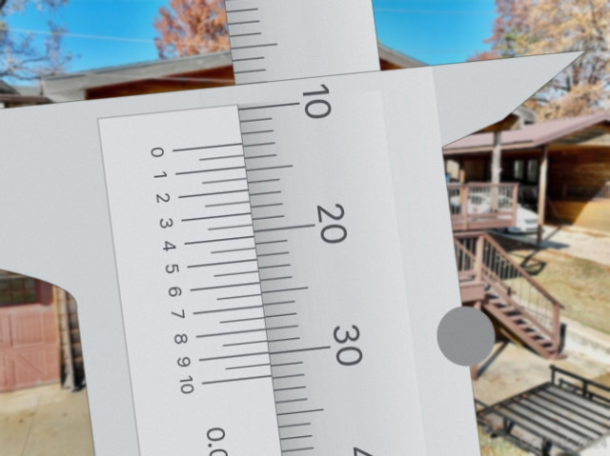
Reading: 12.8 mm
